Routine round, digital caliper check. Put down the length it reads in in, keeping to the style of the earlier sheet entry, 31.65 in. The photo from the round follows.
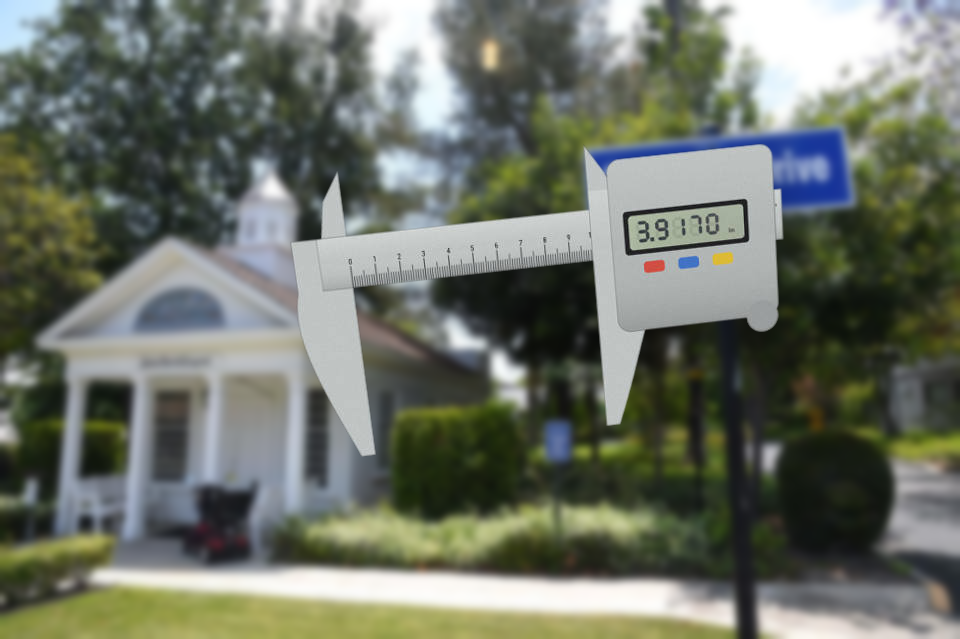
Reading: 3.9170 in
